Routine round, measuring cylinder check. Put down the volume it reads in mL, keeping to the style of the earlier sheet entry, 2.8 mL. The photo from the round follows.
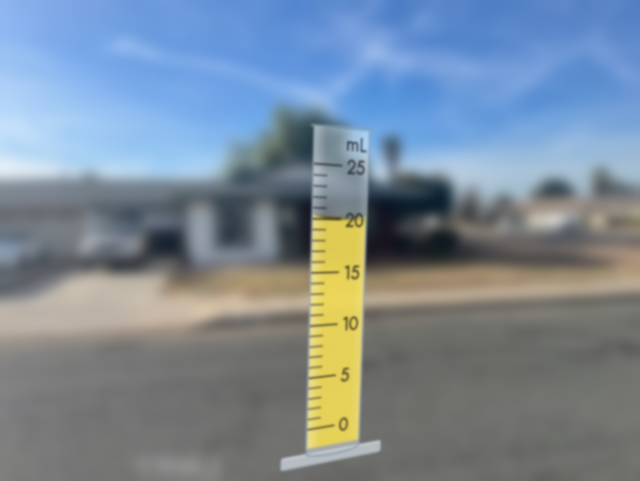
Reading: 20 mL
